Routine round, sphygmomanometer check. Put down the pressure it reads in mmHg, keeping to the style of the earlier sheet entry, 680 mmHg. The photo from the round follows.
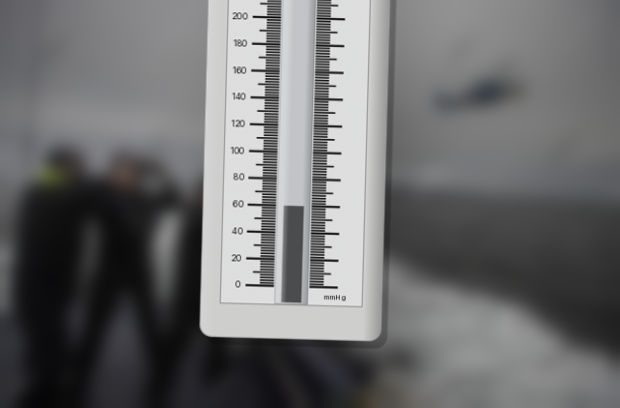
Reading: 60 mmHg
